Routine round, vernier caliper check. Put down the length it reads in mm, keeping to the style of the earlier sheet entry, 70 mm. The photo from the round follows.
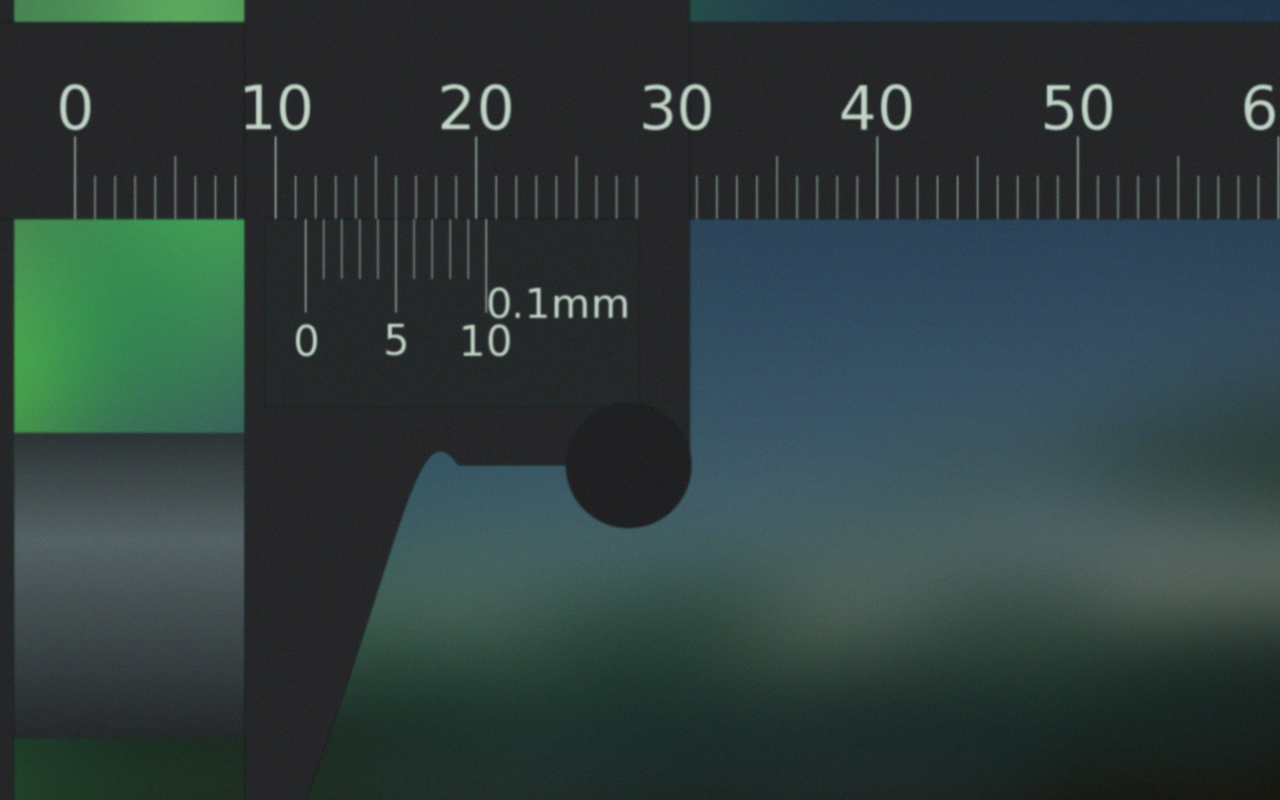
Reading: 11.5 mm
